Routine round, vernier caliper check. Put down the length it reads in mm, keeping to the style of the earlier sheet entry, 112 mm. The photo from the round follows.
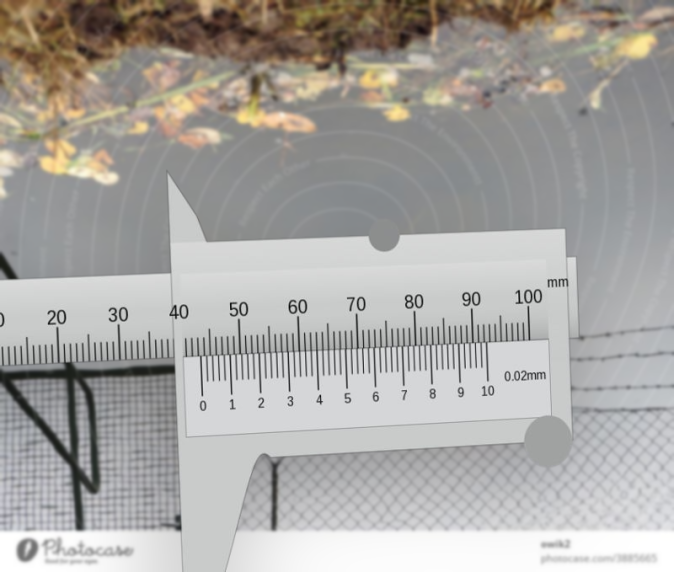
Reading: 43.4 mm
